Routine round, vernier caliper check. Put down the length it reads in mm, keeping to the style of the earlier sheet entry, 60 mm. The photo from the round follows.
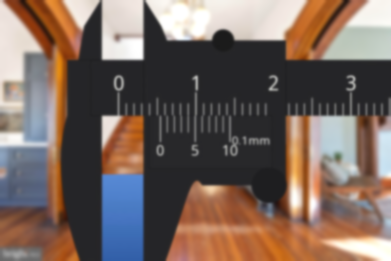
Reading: 5.4 mm
